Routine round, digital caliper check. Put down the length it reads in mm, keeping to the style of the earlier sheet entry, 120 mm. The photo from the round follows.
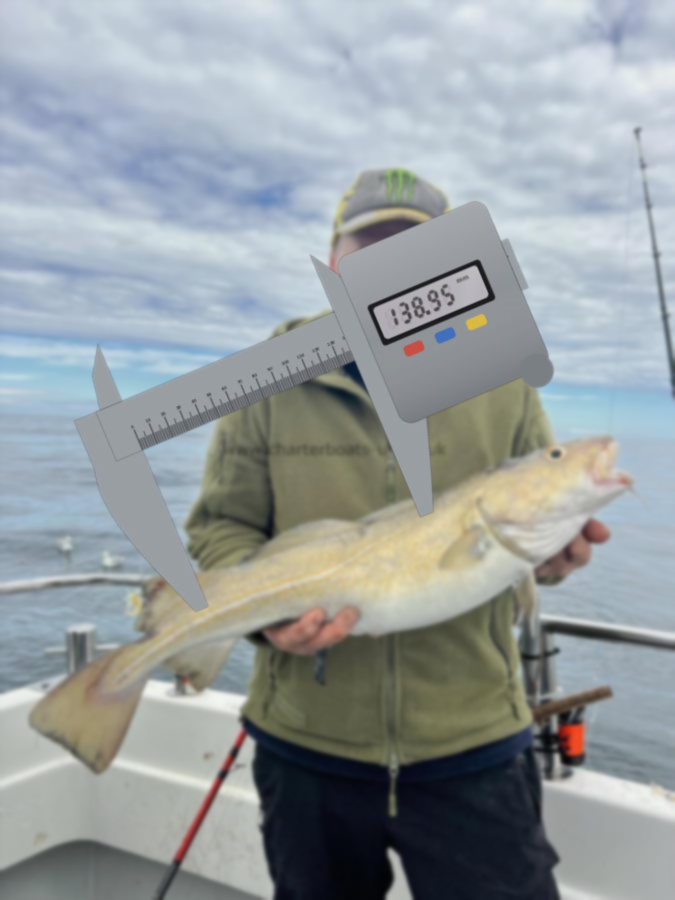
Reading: 138.95 mm
